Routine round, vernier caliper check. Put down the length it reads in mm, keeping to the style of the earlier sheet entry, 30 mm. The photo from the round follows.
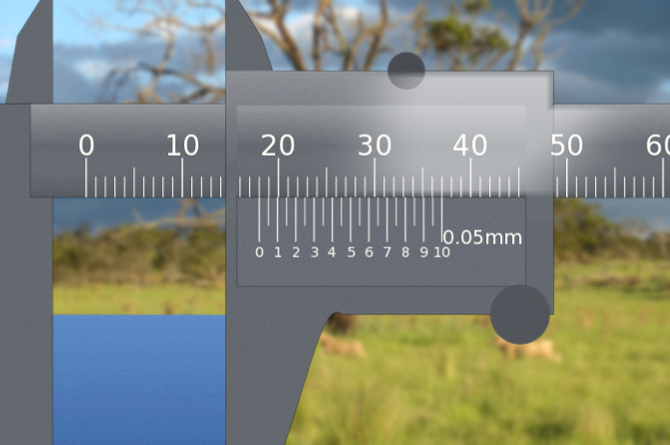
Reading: 18.0 mm
